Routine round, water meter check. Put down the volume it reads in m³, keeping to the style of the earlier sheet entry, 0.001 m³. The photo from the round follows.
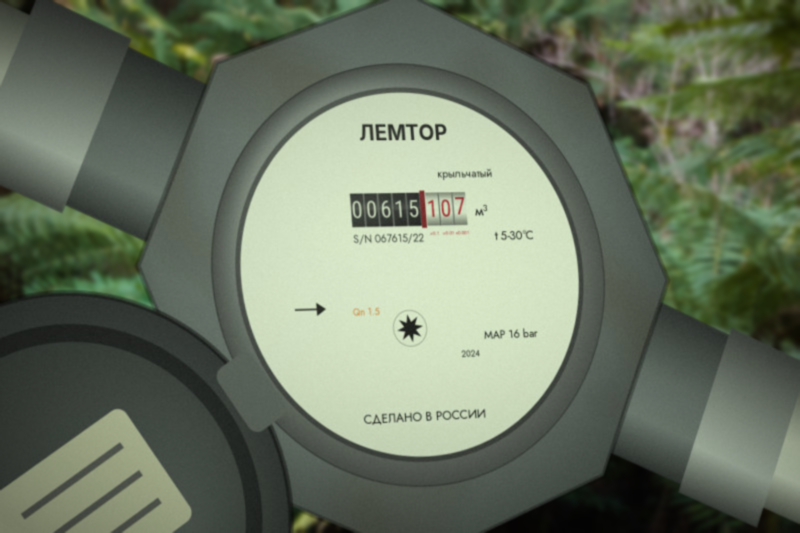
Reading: 615.107 m³
